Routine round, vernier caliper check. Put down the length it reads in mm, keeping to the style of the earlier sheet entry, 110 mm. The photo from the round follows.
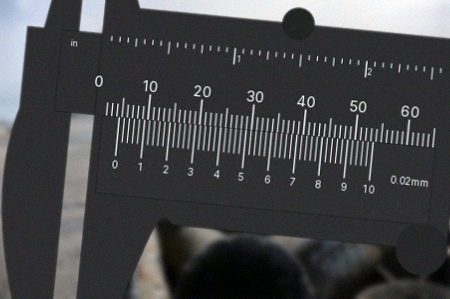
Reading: 4.5 mm
